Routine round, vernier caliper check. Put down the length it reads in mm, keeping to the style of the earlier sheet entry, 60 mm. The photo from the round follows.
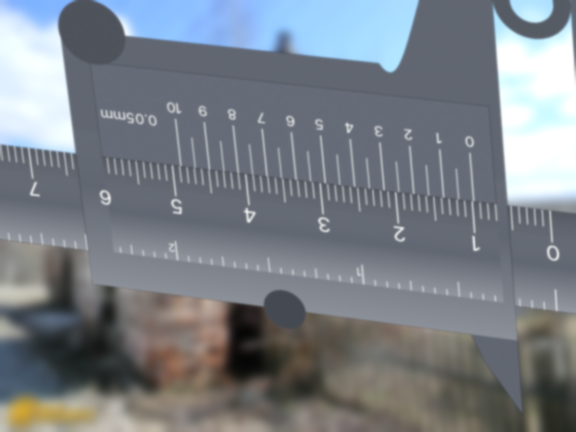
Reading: 9.8 mm
